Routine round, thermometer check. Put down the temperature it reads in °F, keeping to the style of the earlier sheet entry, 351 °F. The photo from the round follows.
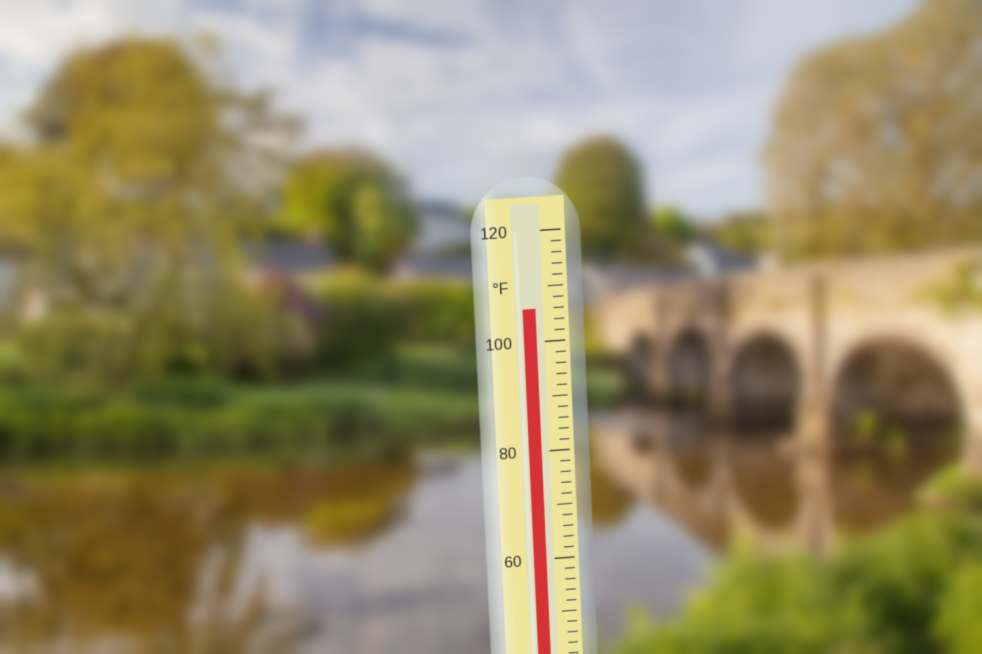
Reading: 106 °F
